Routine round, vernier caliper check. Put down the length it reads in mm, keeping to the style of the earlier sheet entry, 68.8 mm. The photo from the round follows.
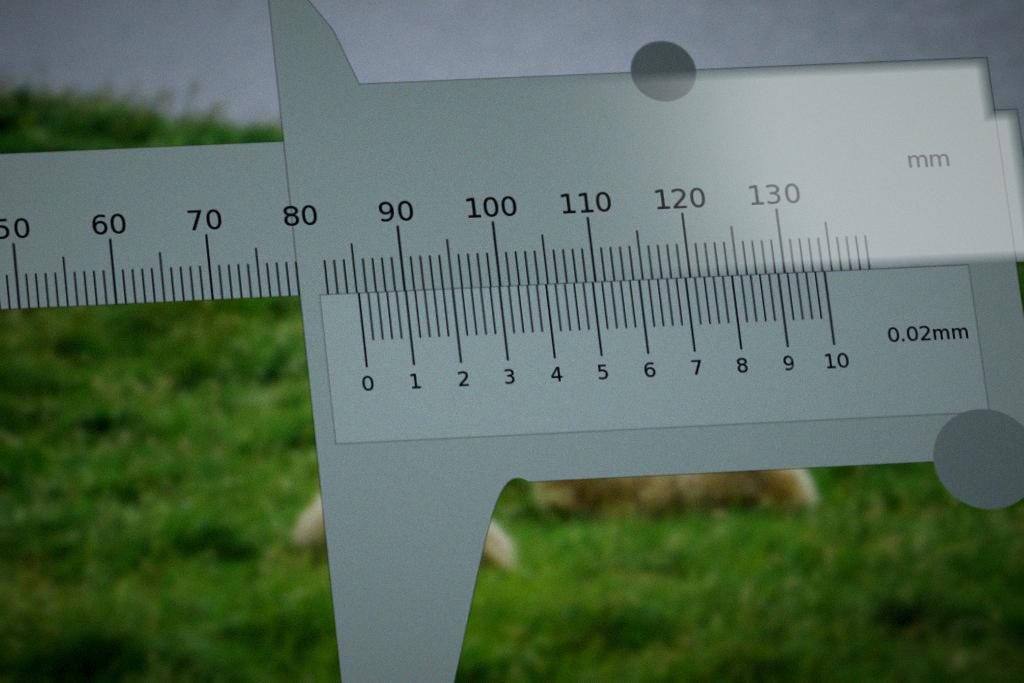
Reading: 85.2 mm
